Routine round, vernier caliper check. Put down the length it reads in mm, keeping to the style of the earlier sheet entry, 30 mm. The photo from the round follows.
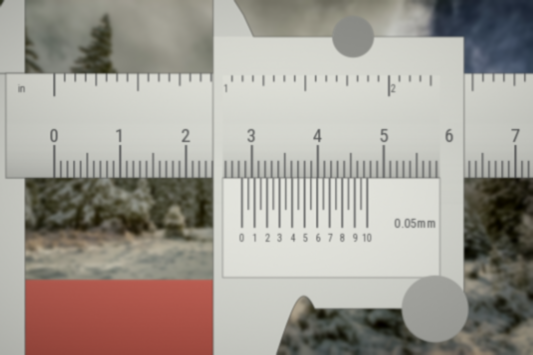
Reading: 28.5 mm
